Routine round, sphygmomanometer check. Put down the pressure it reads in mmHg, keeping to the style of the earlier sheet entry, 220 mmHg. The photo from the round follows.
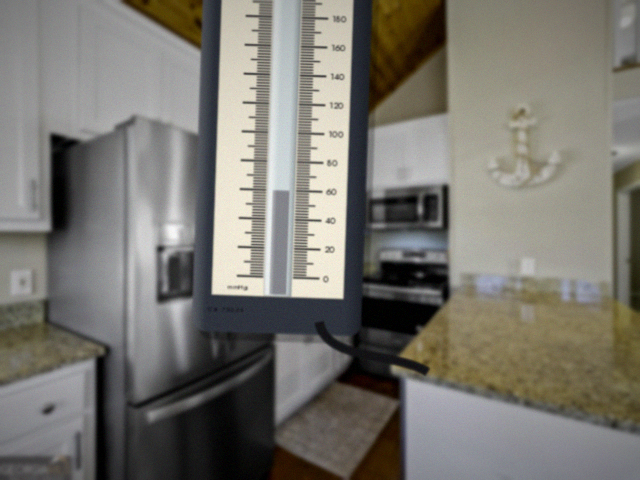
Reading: 60 mmHg
